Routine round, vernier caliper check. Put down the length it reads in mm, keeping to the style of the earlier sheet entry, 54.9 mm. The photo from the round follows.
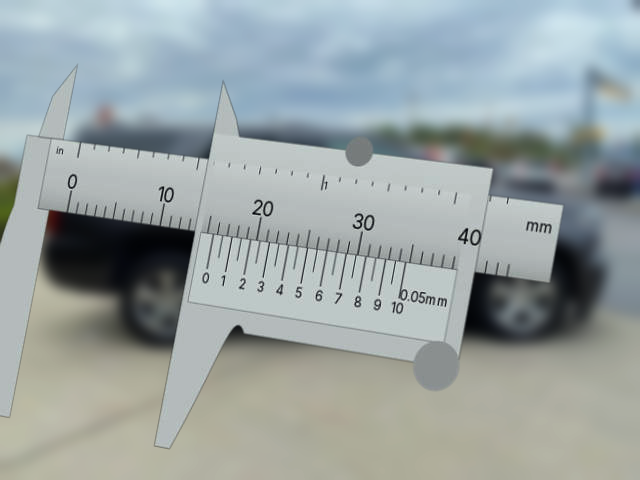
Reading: 15.6 mm
